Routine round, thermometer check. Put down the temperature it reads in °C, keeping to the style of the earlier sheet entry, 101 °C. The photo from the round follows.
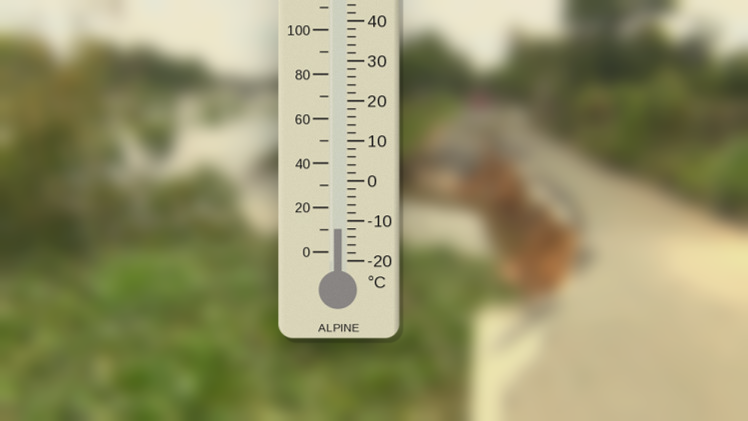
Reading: -12 °C
